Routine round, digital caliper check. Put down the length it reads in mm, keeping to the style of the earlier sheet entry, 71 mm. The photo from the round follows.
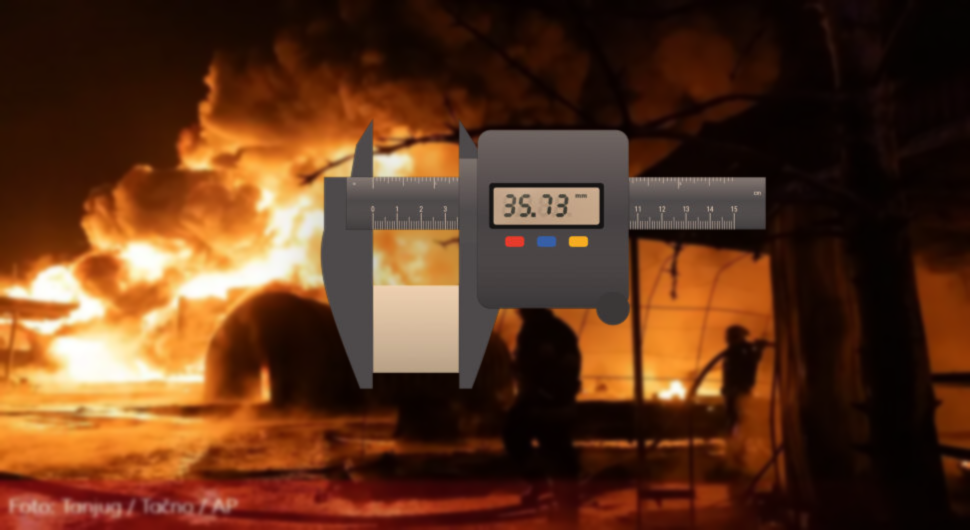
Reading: 35.73 mm
